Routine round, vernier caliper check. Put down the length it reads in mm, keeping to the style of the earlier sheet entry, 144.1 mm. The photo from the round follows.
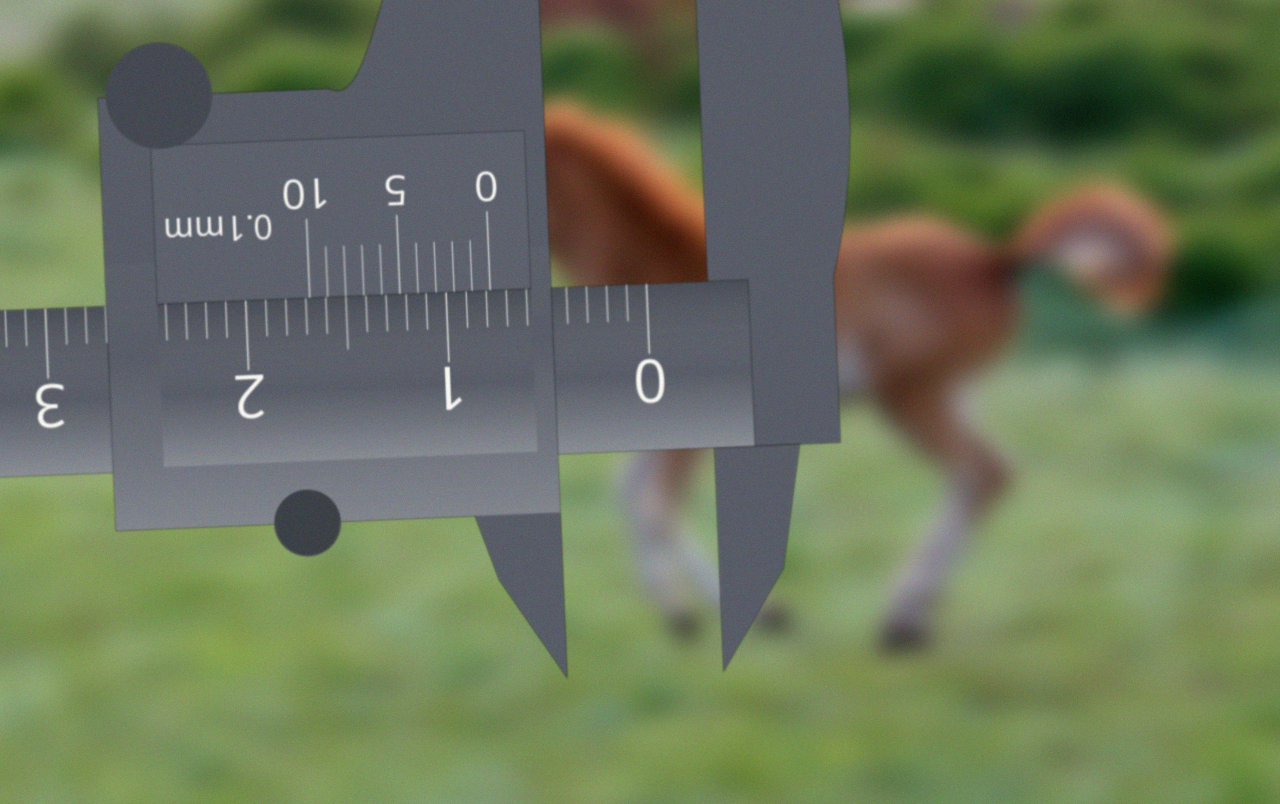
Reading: 7.8 mm
